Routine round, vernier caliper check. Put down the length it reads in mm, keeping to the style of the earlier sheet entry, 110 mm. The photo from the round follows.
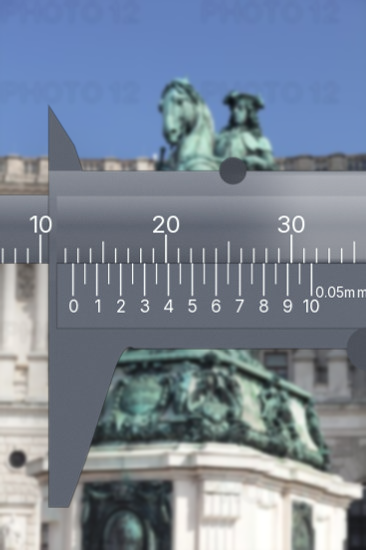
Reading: 12.6 mm
